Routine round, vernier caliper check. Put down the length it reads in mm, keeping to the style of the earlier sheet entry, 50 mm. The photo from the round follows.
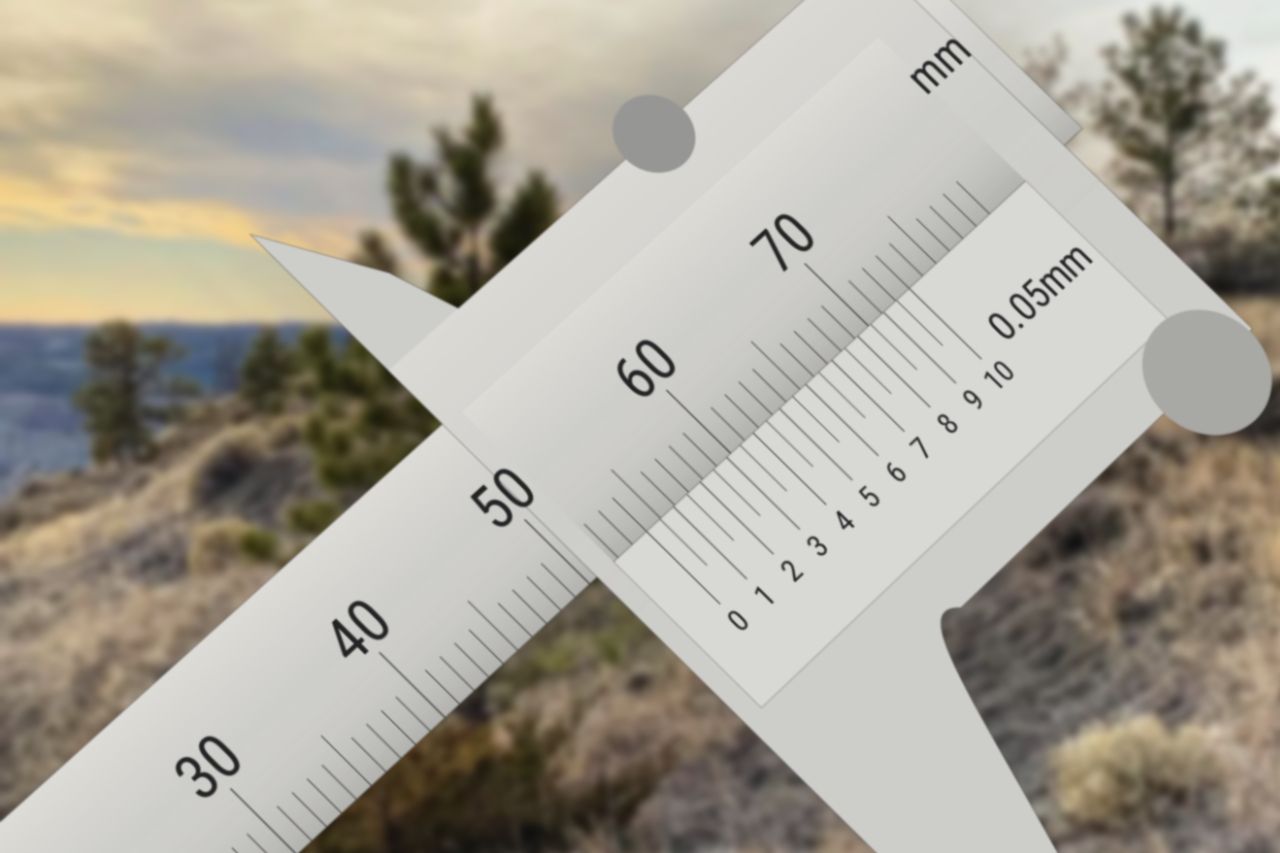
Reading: 54.0 mm
